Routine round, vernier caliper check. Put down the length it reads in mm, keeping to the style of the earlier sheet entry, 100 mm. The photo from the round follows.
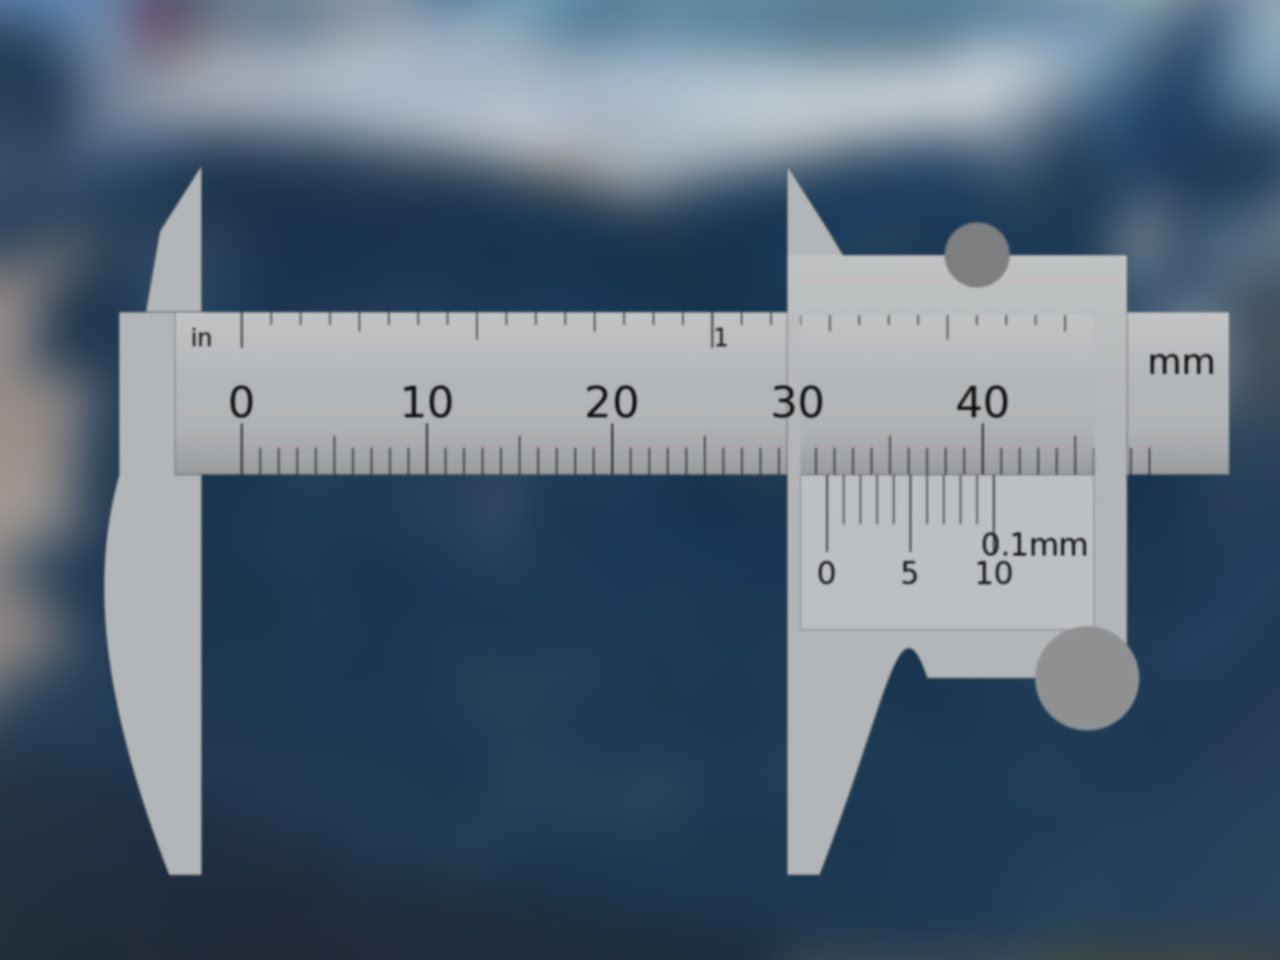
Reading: 31.6 mm
